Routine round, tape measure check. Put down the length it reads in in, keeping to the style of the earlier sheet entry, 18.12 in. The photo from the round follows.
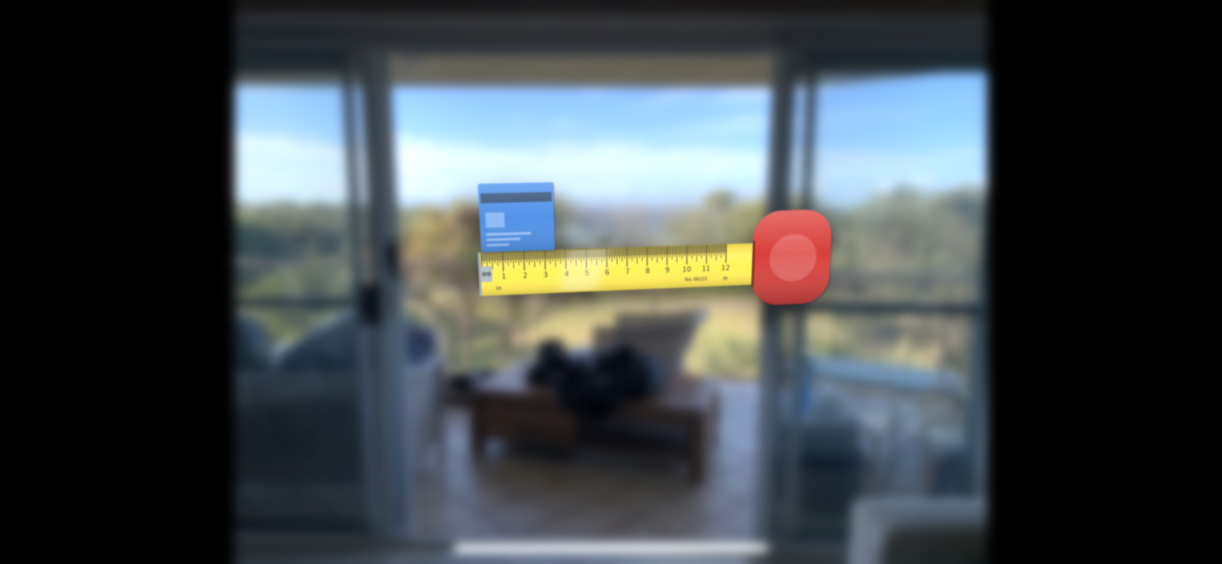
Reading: 3.5 in
